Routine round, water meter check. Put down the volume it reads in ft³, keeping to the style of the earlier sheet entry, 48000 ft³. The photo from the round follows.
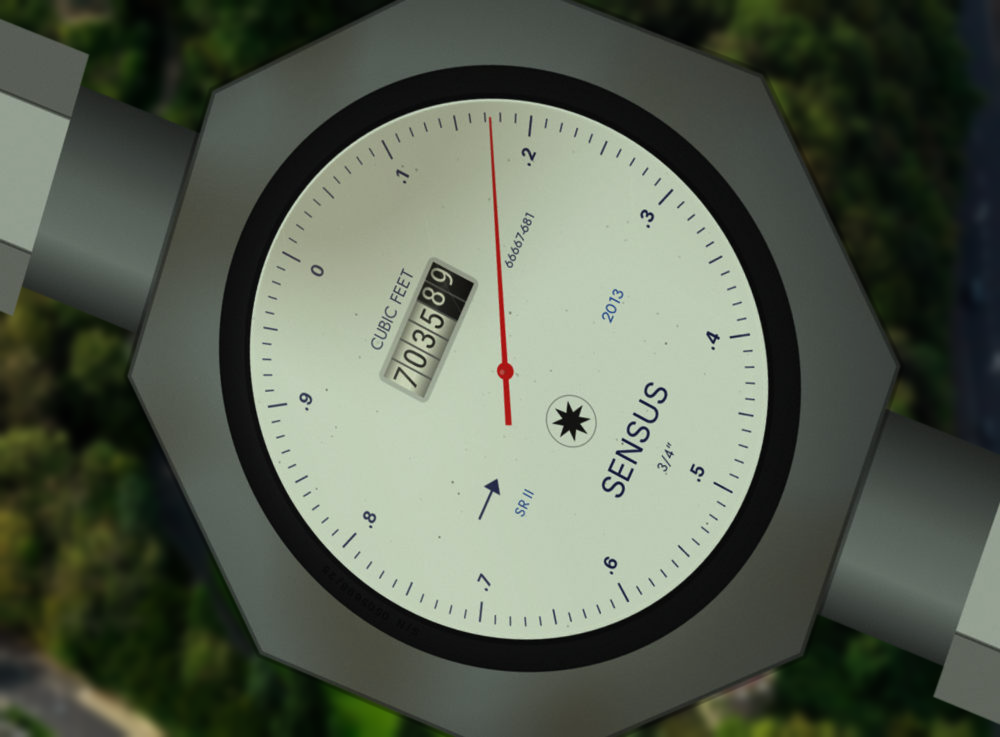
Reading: 703589.17 ft³
